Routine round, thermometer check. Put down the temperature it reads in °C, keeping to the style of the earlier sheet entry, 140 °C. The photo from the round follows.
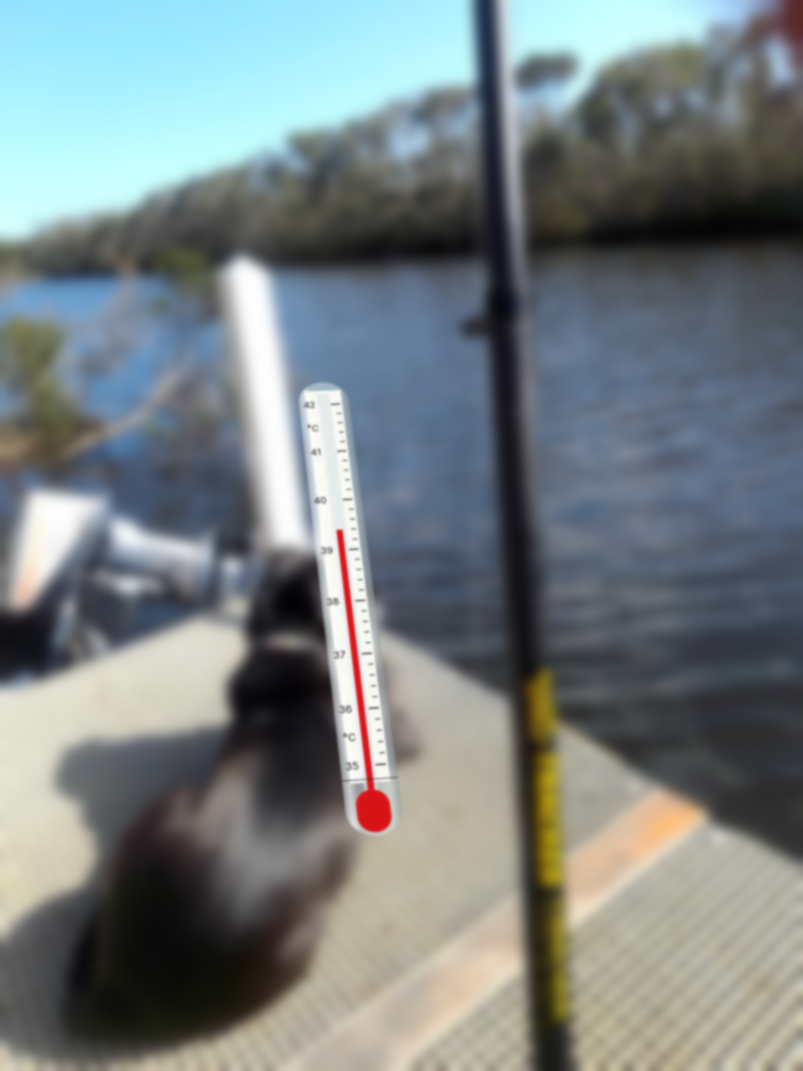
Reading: 39.4 °C
